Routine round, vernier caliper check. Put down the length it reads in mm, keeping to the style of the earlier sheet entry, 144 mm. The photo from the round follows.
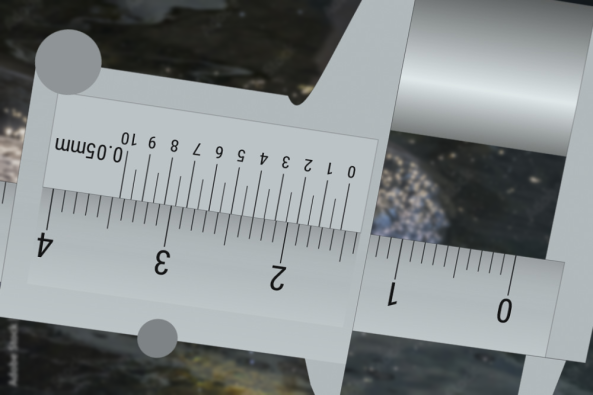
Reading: 15.4 mm
